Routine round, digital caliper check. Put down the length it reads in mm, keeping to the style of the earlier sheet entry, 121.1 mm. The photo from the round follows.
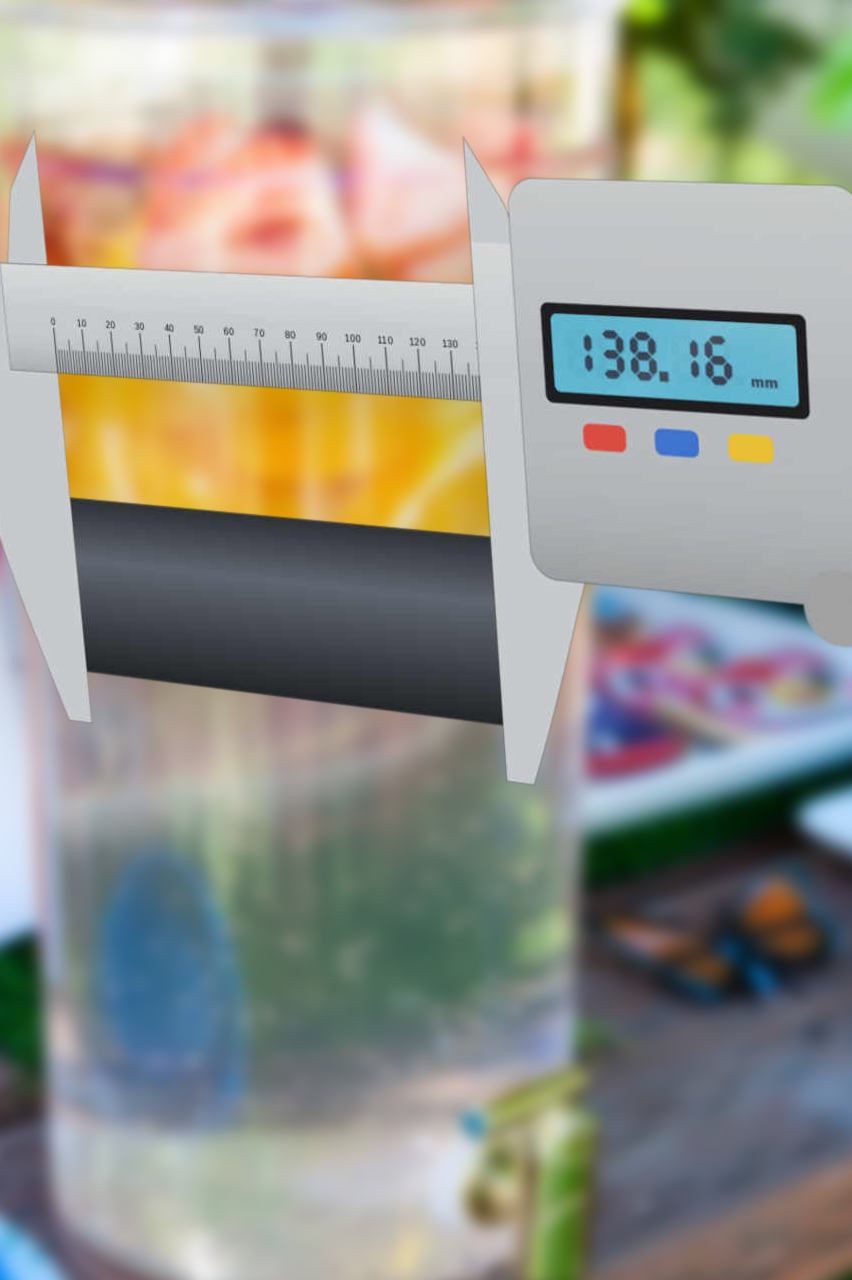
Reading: 138.16 mm
